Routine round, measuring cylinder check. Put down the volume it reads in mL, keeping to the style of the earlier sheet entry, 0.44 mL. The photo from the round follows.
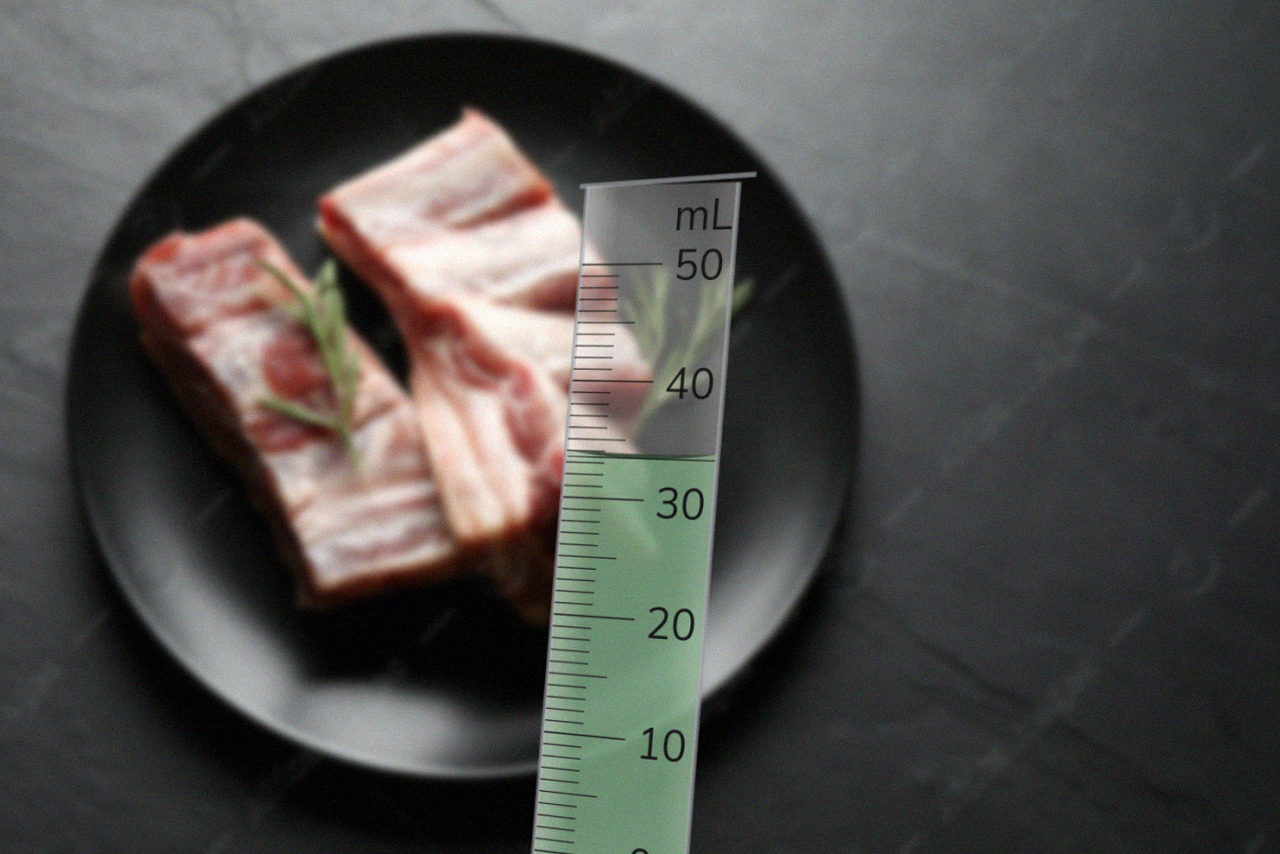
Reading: 33.5 mL
